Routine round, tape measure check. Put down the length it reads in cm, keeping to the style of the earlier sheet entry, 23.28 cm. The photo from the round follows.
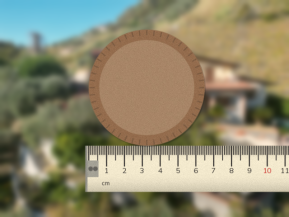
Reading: 6.5 cm
